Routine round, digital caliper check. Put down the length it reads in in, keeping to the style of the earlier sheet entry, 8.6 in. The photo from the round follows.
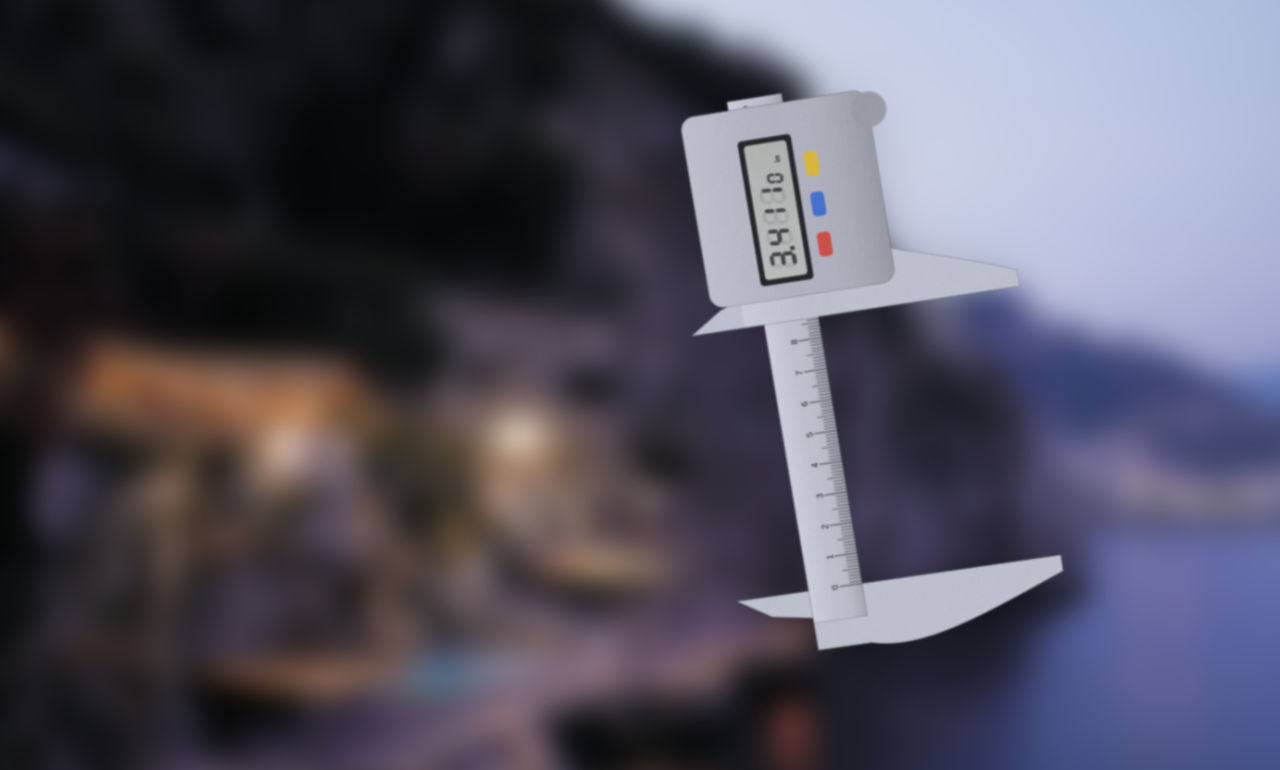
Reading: 3.4110 in
